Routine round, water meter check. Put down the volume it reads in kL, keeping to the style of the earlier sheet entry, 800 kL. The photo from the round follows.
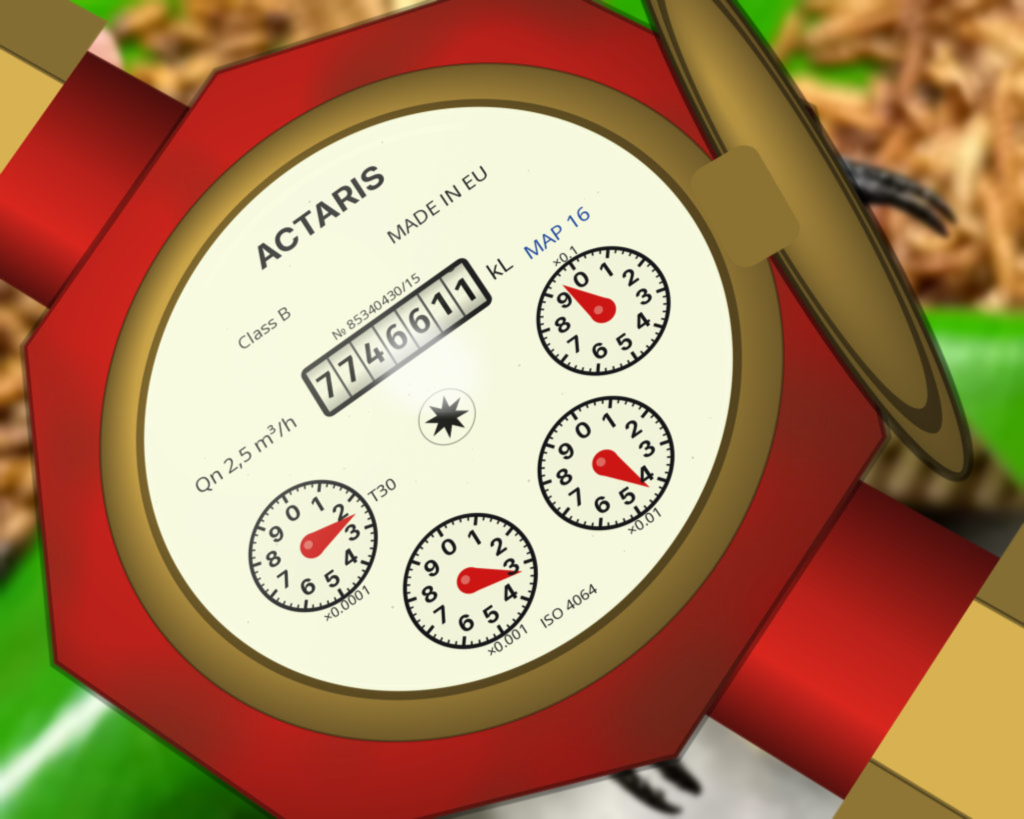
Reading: 7746610.9432 kL
